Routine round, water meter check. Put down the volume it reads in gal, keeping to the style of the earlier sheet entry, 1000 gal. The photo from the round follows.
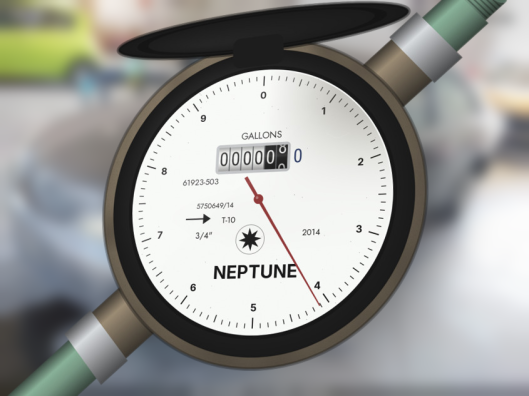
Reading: 84.1 gal
